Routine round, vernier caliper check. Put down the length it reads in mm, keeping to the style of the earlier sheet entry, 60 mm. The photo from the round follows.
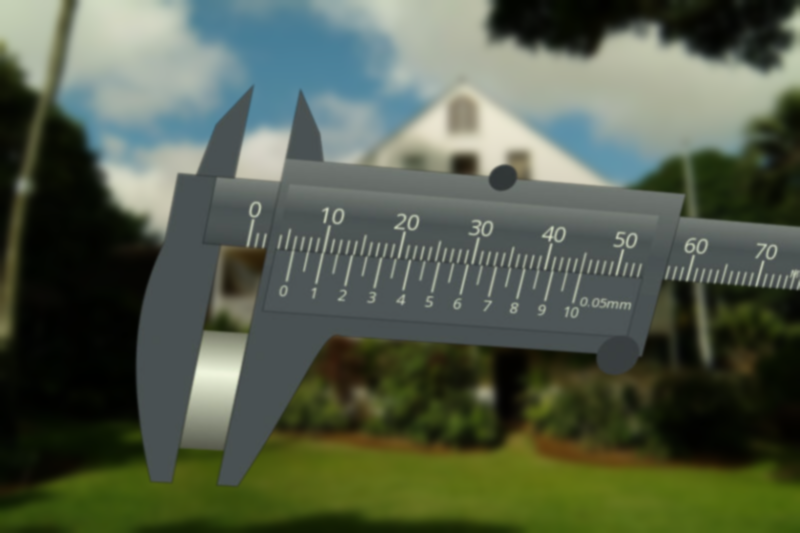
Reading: 6.0 mm
